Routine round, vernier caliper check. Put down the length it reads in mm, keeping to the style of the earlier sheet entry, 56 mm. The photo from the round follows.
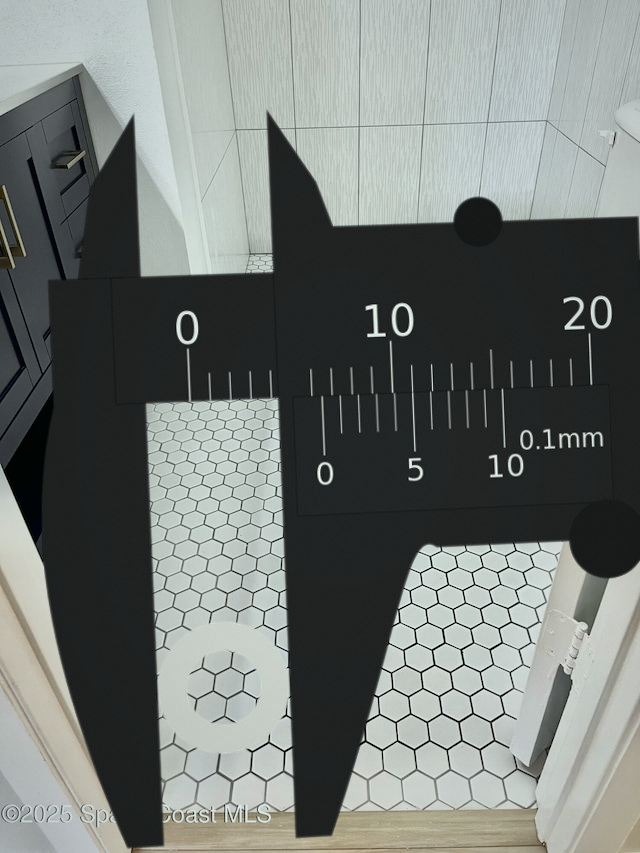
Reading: 6.5 mm
